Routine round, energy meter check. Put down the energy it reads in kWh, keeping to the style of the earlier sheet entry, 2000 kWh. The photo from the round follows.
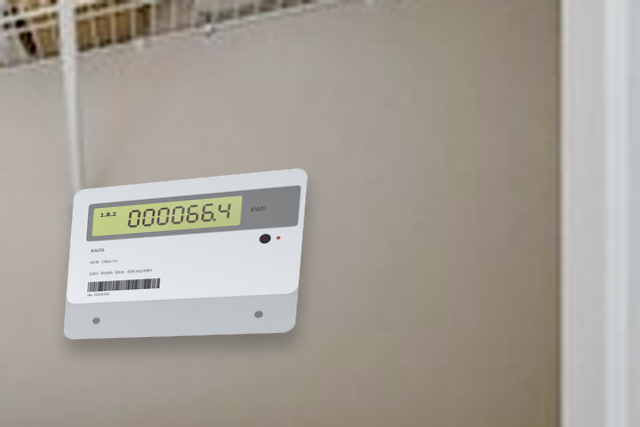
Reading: 66.4 kWh
